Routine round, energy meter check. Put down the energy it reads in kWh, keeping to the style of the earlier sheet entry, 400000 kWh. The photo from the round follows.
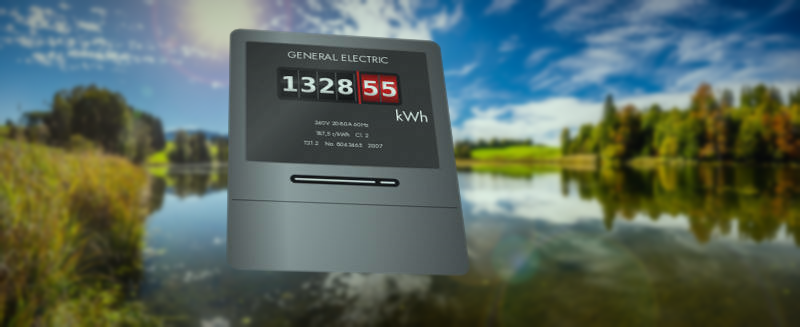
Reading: 1328.55 kWh
